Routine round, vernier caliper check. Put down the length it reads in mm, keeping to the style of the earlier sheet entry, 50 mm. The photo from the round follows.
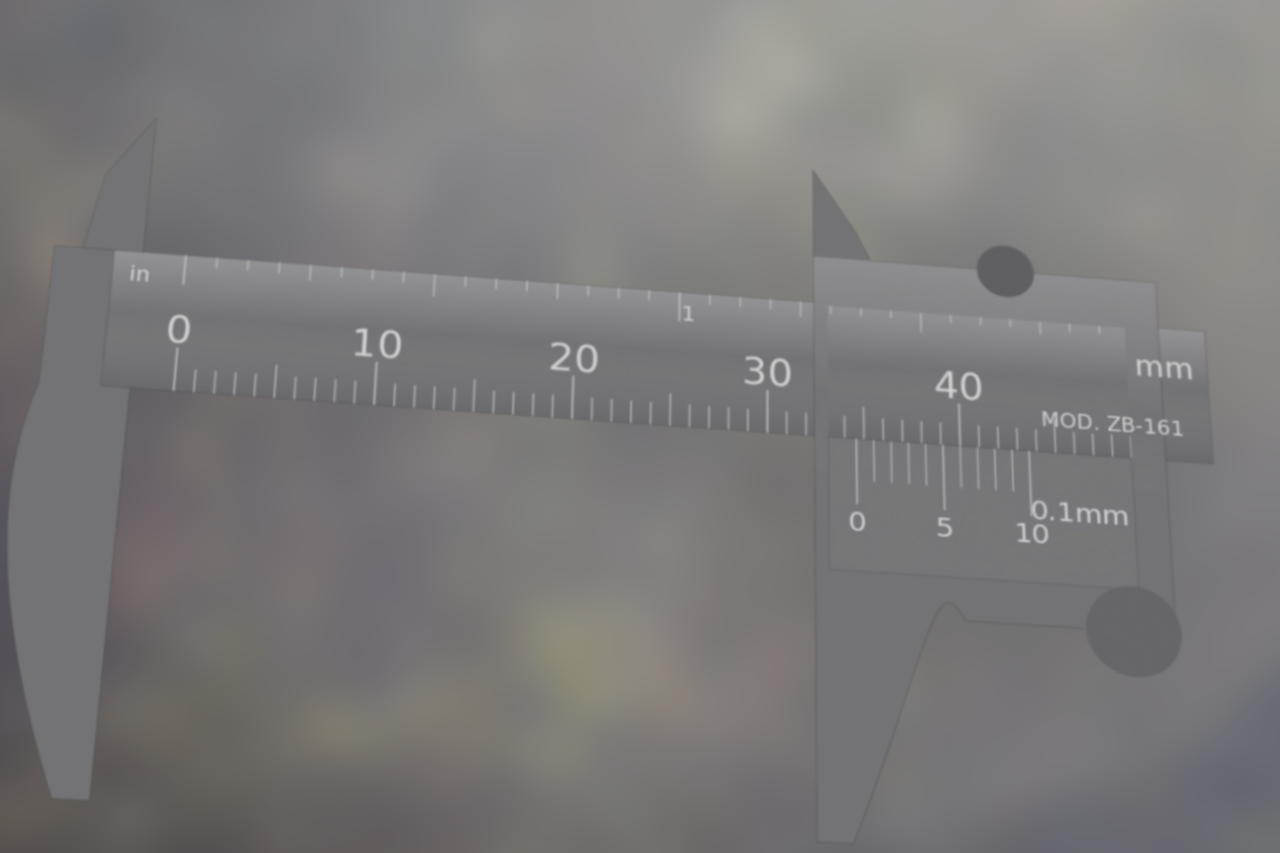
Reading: 34.6 mm
